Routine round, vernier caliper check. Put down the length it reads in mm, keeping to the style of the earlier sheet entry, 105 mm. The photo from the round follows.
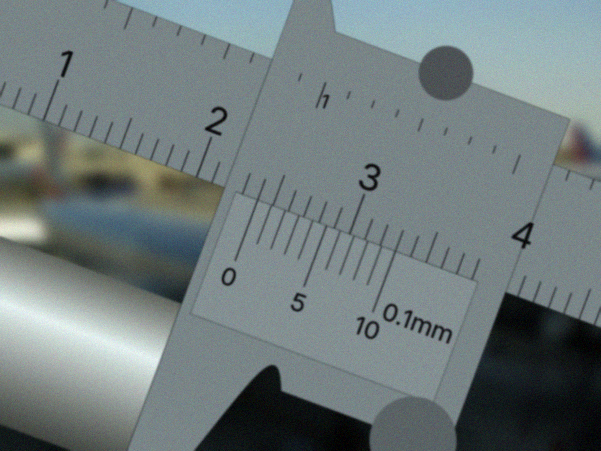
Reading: 24.0 mm
